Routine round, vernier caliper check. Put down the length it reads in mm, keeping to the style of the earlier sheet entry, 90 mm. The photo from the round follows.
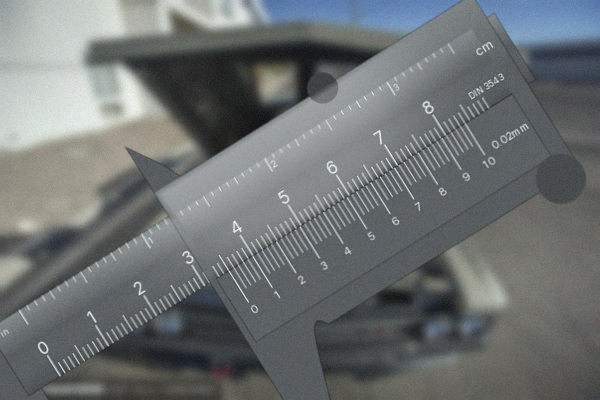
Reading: 35.0 mm
